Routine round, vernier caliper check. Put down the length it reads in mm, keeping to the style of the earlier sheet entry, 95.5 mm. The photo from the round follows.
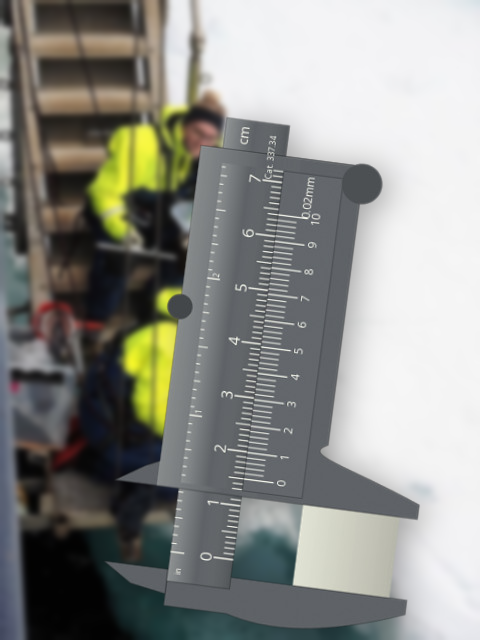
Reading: 15.0 mm
